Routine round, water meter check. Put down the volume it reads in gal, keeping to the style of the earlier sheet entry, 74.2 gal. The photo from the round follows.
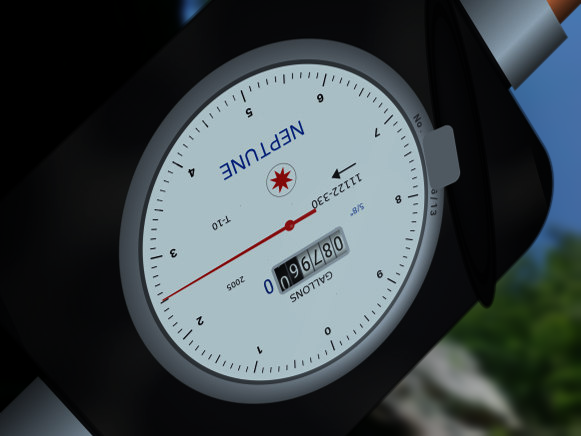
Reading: 879602.5 gal
